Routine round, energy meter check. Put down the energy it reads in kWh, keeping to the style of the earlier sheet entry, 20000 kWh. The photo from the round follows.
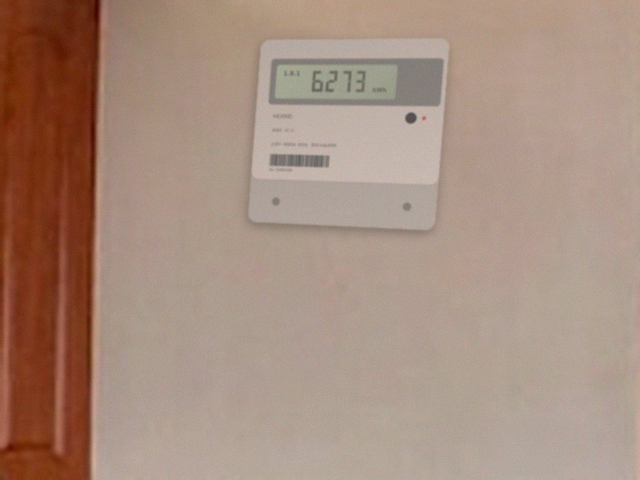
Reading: 6273 kWh
